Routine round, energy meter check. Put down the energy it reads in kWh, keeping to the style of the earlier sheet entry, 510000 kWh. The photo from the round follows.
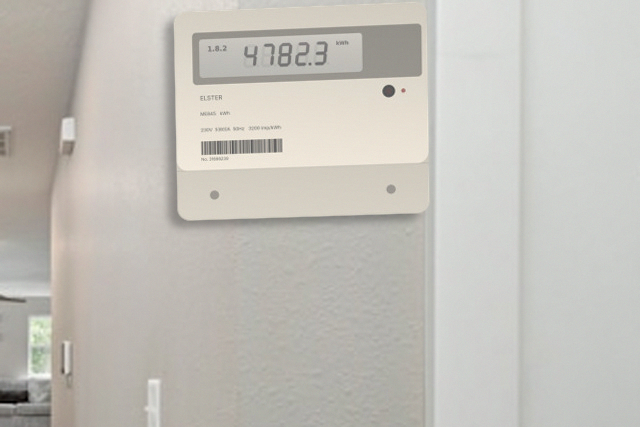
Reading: 4782.3 kWh
